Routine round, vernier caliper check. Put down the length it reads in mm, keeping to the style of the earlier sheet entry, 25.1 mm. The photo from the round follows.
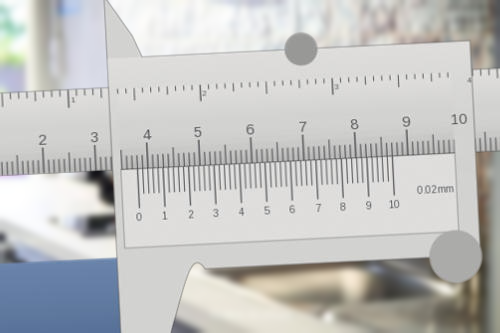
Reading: 38.0 mm
